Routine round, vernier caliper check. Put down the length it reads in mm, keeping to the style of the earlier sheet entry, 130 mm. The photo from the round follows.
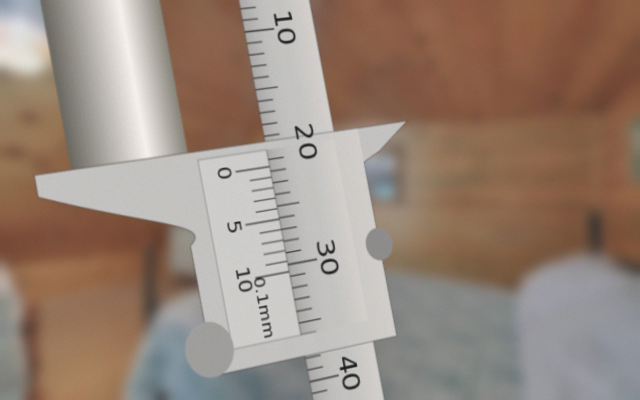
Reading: 21.6 mm
